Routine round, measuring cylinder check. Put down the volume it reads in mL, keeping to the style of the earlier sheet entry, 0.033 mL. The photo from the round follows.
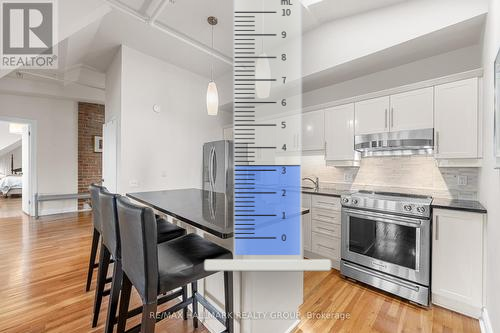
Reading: 3.2 mL
